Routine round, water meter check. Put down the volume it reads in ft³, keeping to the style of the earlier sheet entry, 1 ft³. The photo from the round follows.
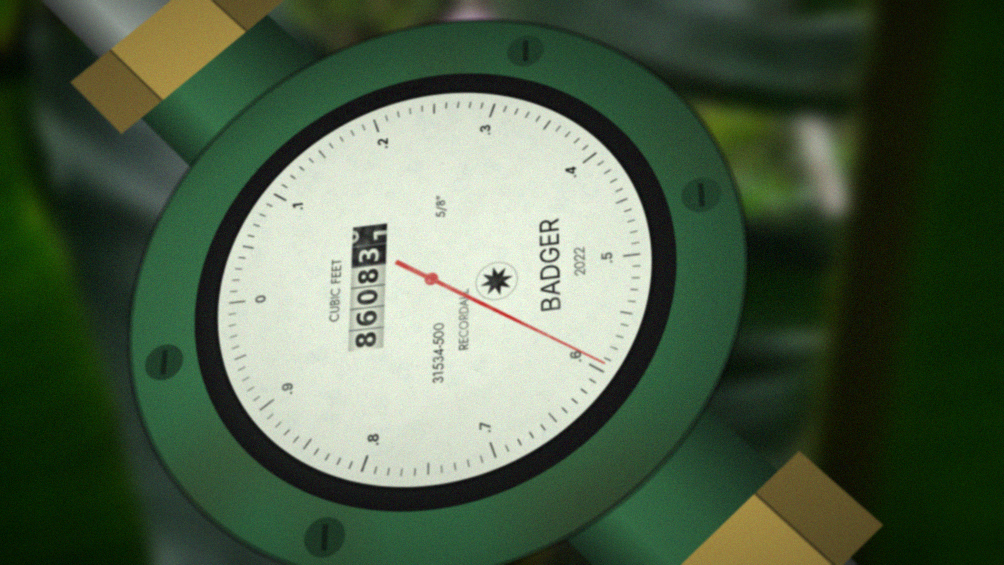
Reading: 860830.59 ft³
